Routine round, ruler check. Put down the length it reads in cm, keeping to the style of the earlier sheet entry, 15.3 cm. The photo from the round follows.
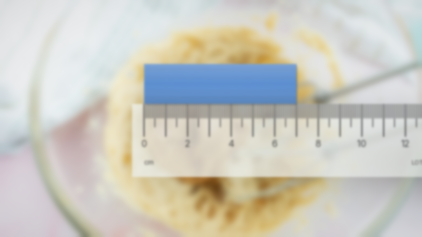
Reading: 7 cm
